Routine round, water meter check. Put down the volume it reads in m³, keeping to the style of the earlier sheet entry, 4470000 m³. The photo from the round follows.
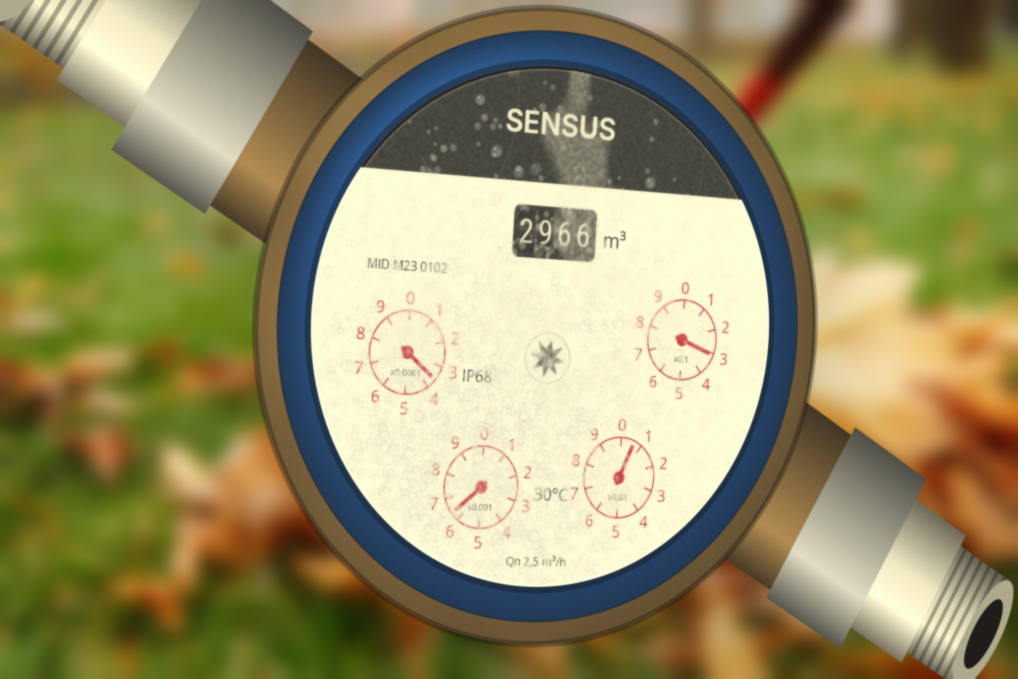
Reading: 2966.3063 m³
